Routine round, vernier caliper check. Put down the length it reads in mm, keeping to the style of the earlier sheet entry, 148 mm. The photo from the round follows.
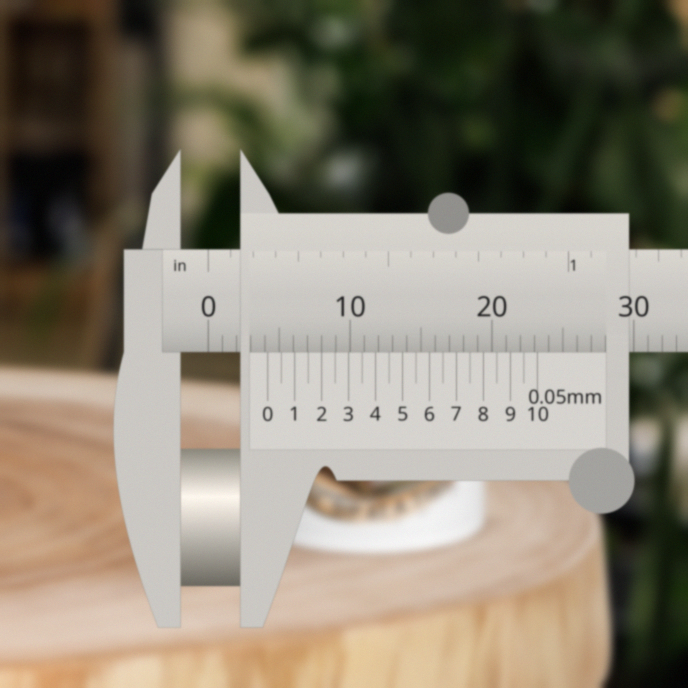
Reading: 4.2 mm
